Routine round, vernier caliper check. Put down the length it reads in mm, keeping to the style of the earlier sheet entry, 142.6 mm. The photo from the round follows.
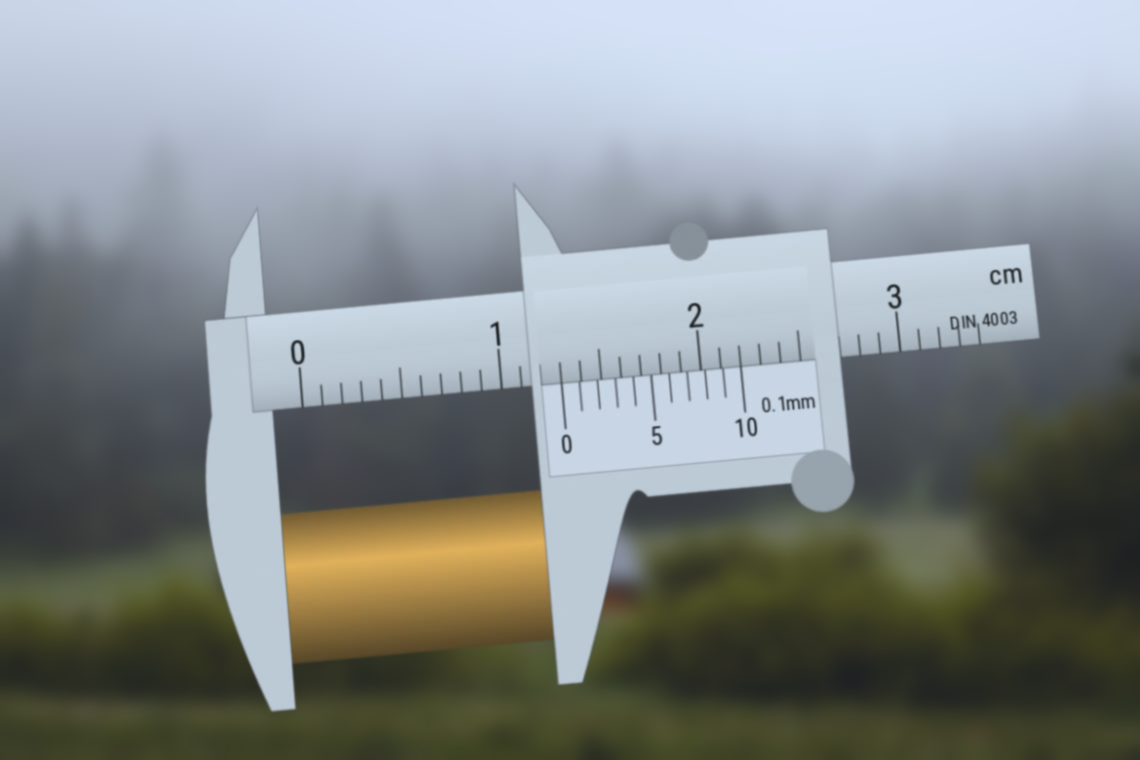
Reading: 13.0 mm
